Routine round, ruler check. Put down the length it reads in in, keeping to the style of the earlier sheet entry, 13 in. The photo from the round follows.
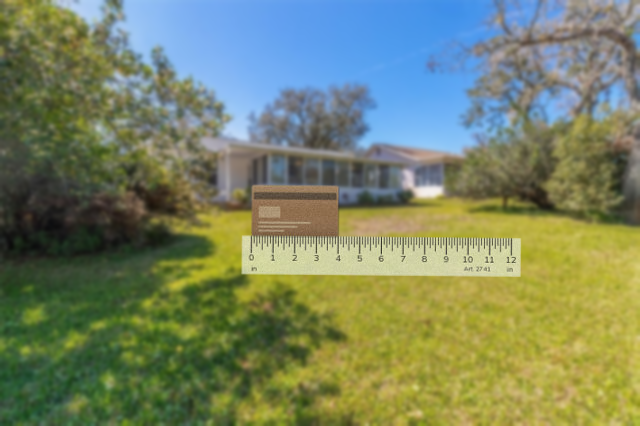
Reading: 4 in
